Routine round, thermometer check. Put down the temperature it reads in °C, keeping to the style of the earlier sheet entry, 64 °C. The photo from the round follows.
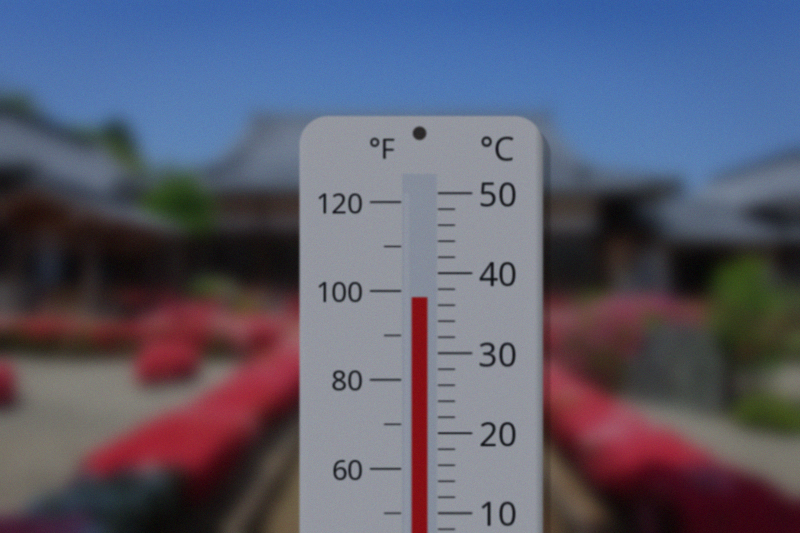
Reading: 37 °C
